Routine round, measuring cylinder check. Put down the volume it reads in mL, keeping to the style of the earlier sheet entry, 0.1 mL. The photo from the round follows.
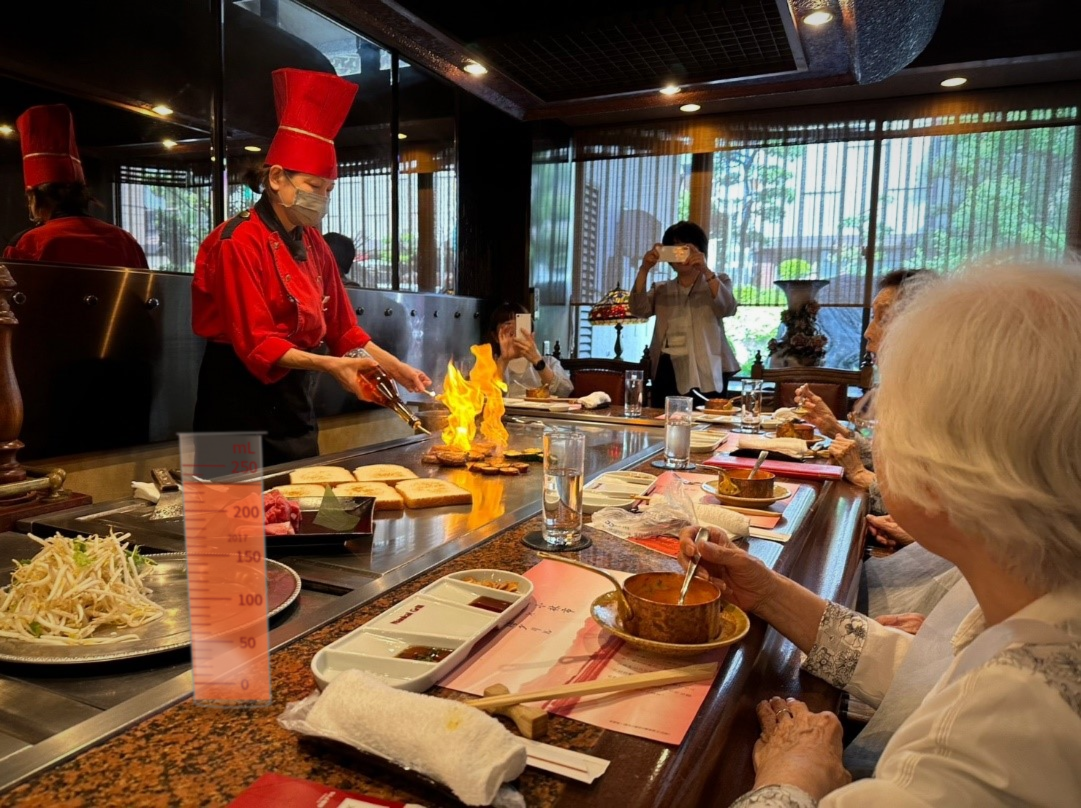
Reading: 230 mL
